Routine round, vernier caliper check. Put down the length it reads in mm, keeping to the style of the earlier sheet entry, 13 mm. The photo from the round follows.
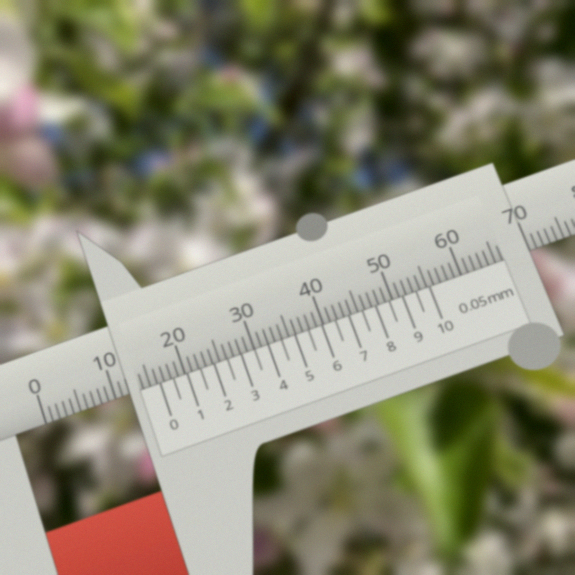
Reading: 16.4 mm
